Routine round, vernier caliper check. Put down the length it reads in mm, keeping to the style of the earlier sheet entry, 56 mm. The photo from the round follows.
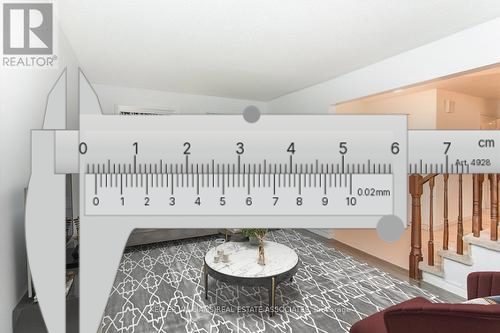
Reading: 2.5 mm
